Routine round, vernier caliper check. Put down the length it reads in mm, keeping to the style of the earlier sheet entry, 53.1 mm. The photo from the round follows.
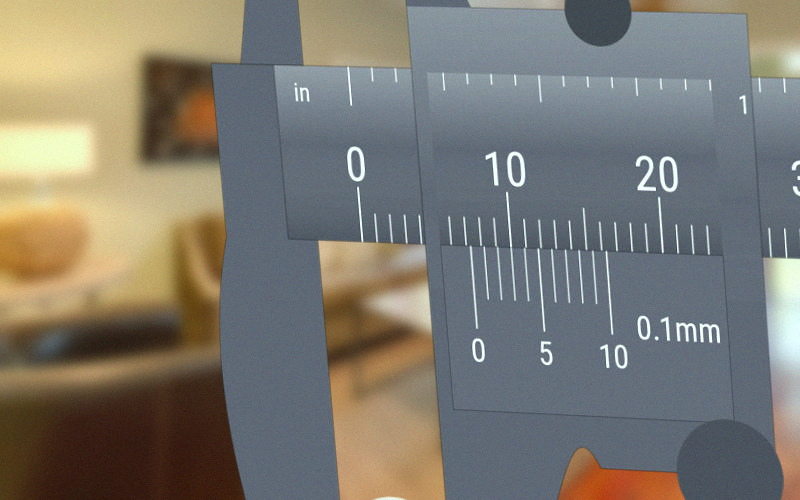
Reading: 7.3 mm
